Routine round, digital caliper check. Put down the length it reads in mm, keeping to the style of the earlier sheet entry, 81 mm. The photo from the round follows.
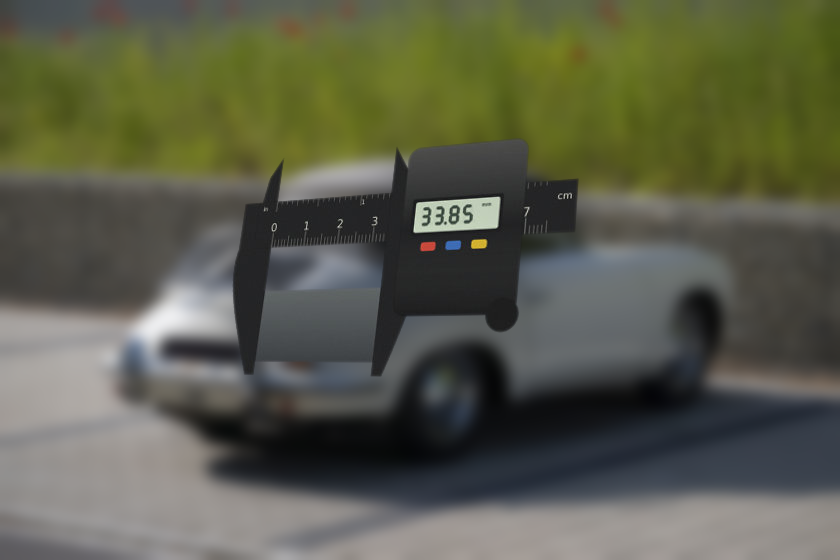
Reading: 33.85 mm
